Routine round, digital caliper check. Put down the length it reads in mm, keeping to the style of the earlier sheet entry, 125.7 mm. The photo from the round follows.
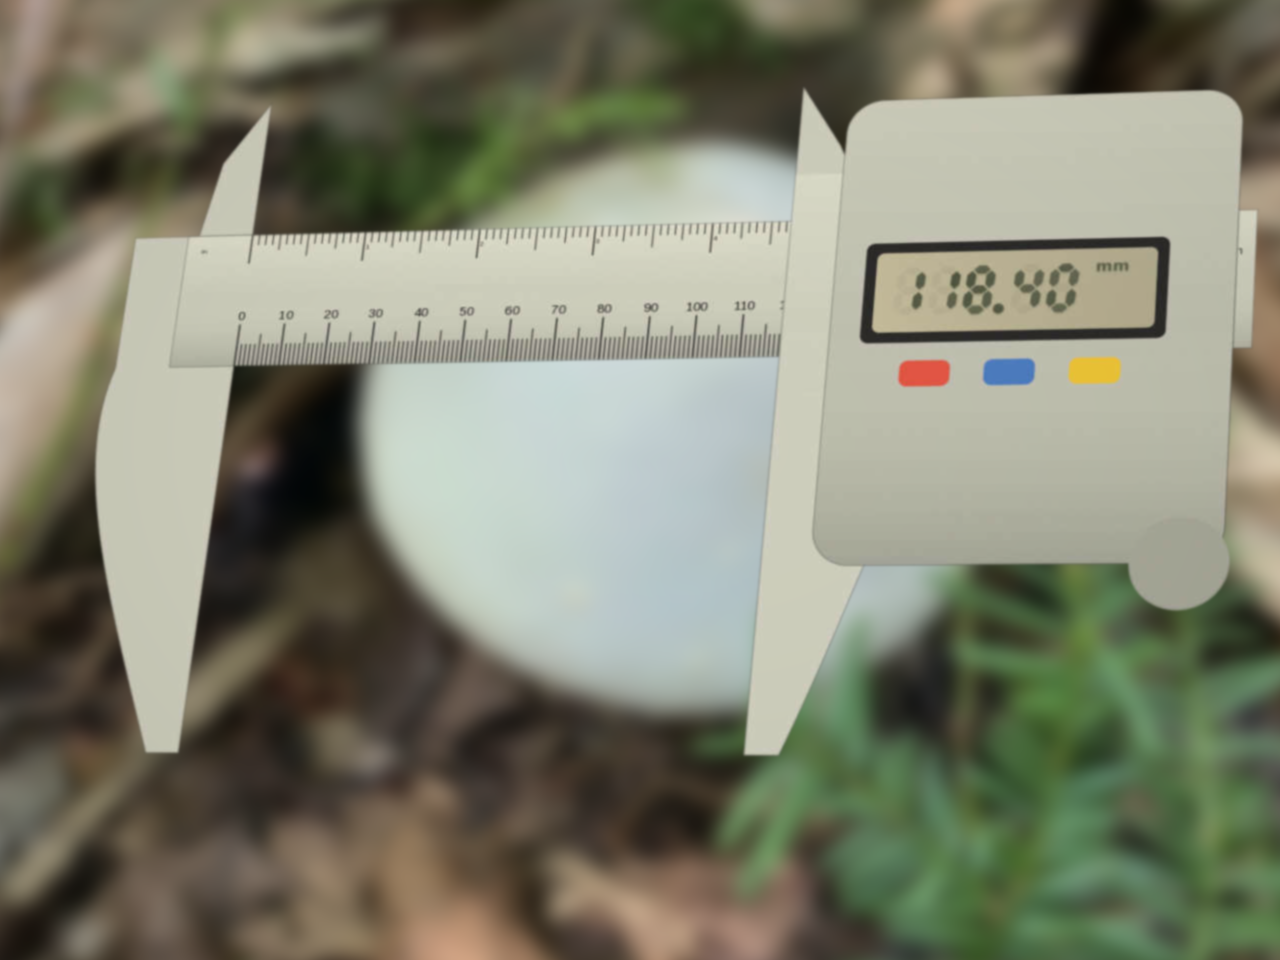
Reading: 118.40 mm
